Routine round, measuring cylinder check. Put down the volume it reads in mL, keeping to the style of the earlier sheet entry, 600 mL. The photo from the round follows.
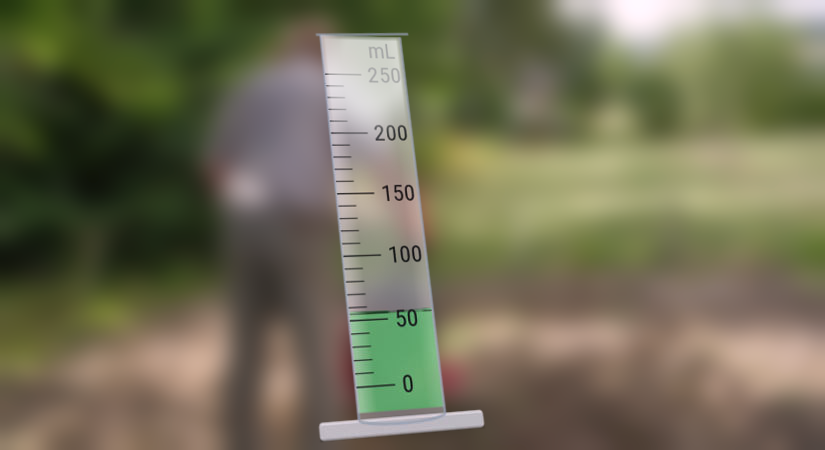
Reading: 55 mL
